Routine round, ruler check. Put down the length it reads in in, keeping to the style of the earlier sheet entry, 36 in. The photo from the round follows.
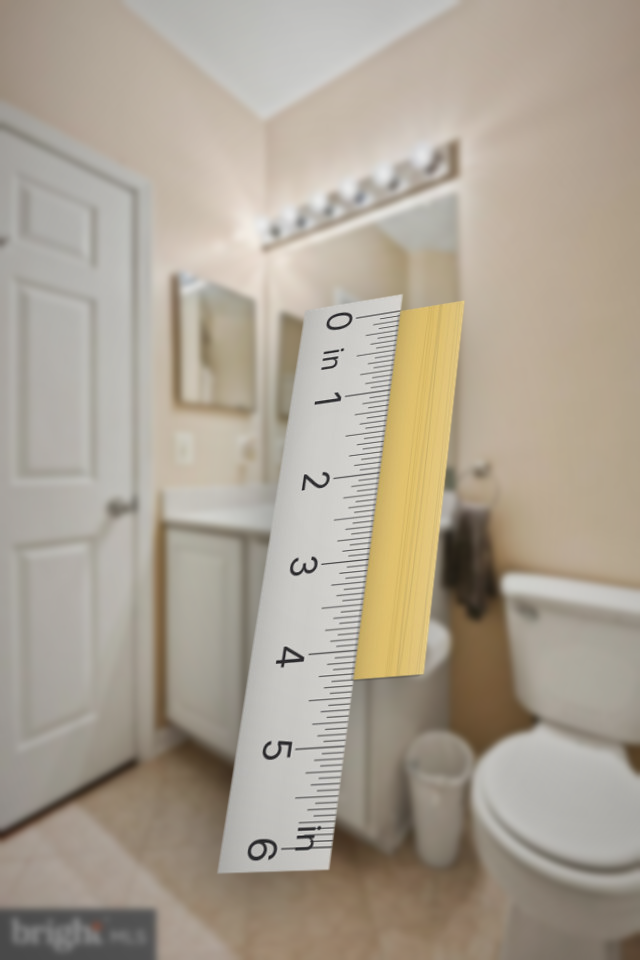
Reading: 4.3125 in
